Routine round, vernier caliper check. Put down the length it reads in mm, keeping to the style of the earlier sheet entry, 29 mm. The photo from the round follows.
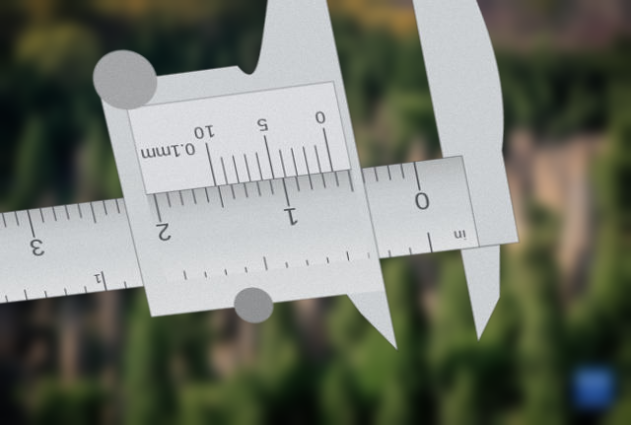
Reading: 6.2 mm
